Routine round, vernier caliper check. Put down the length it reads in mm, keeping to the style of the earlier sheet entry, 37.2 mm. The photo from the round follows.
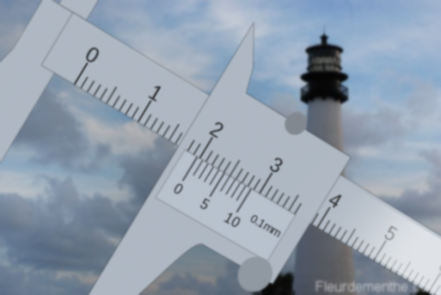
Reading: 19.6 mm
